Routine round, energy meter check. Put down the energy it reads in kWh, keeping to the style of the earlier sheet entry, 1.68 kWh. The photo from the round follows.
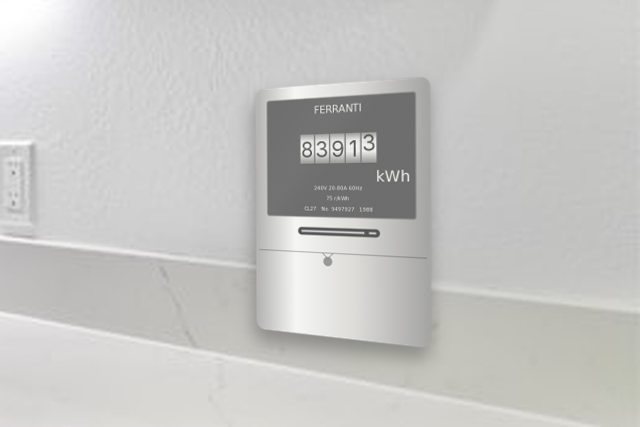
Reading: 83913 kWh
